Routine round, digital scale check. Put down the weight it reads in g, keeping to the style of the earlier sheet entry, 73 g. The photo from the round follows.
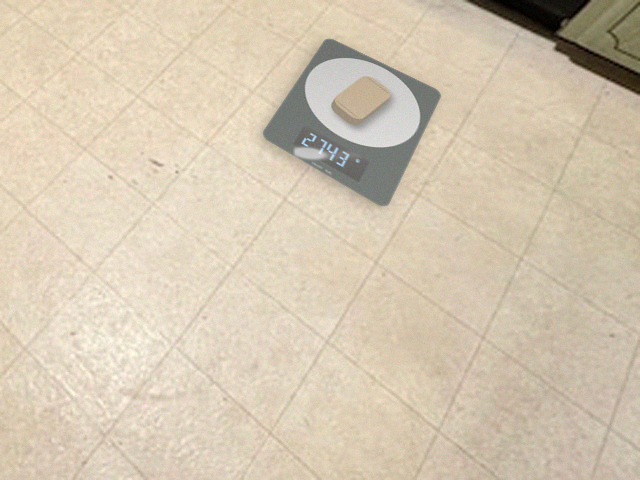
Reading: 2743 g
